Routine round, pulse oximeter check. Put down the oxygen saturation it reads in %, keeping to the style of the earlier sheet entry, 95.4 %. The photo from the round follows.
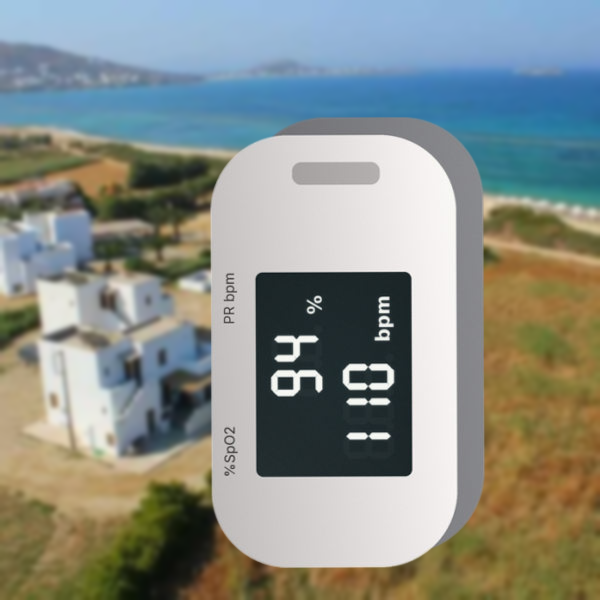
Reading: 94 %
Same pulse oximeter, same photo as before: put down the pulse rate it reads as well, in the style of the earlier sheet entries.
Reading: 110 bpm
